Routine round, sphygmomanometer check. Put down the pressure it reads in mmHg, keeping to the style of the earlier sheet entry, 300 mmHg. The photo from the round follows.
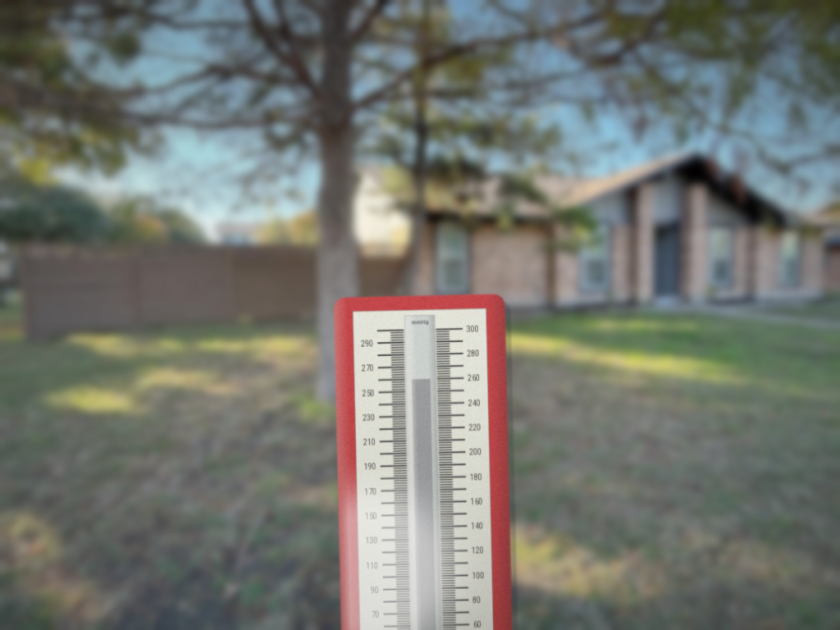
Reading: 260 mmHg
